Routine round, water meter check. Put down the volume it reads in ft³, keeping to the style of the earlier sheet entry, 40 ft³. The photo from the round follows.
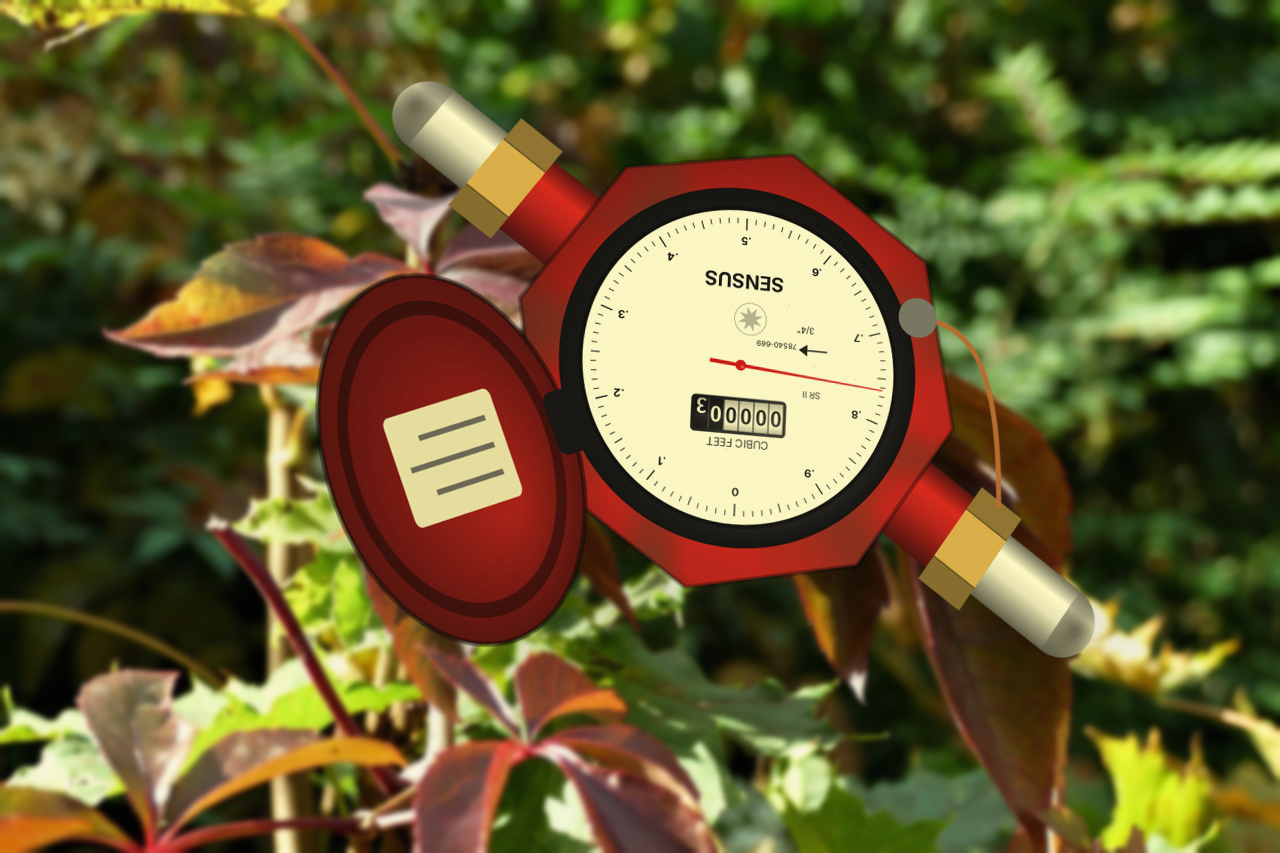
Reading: 2.76 ft³
